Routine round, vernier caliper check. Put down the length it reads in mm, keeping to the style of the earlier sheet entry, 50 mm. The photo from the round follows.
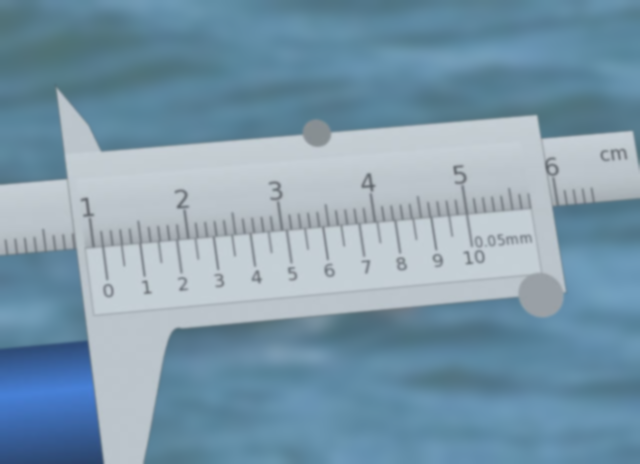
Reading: 11.0 mm
